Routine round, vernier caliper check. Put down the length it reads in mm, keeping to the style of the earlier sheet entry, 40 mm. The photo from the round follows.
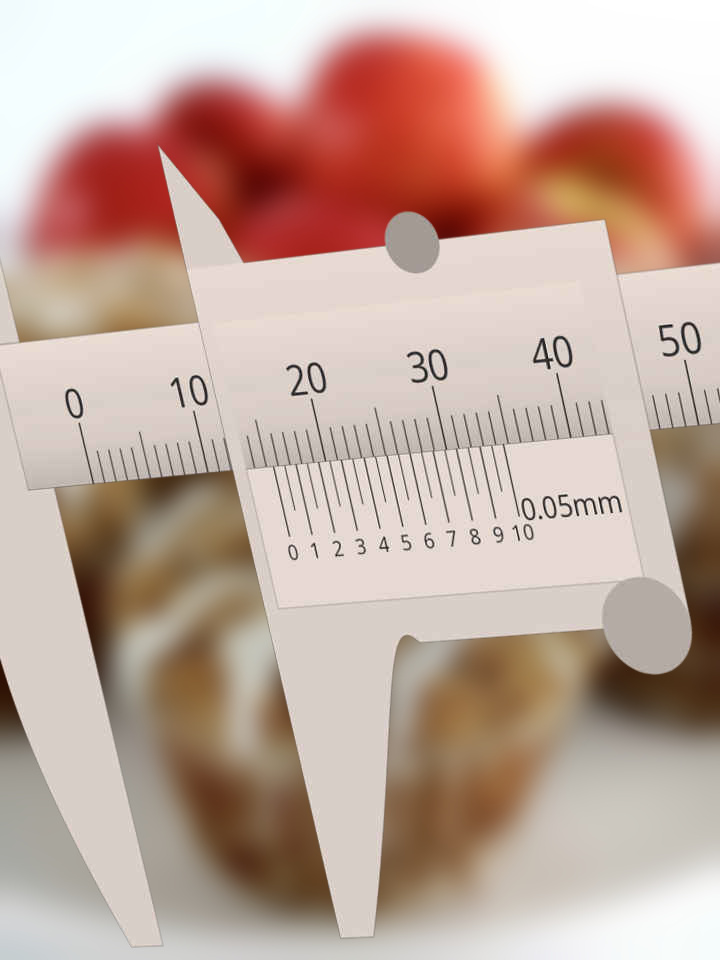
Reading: 15.6 mm
